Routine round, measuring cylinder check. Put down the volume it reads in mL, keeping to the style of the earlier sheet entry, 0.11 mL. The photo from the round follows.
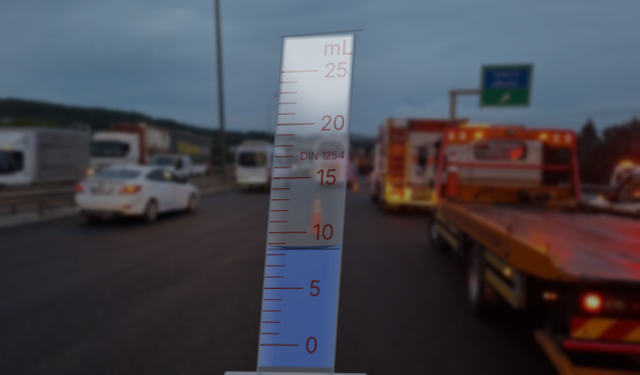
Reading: 8.5 mL
